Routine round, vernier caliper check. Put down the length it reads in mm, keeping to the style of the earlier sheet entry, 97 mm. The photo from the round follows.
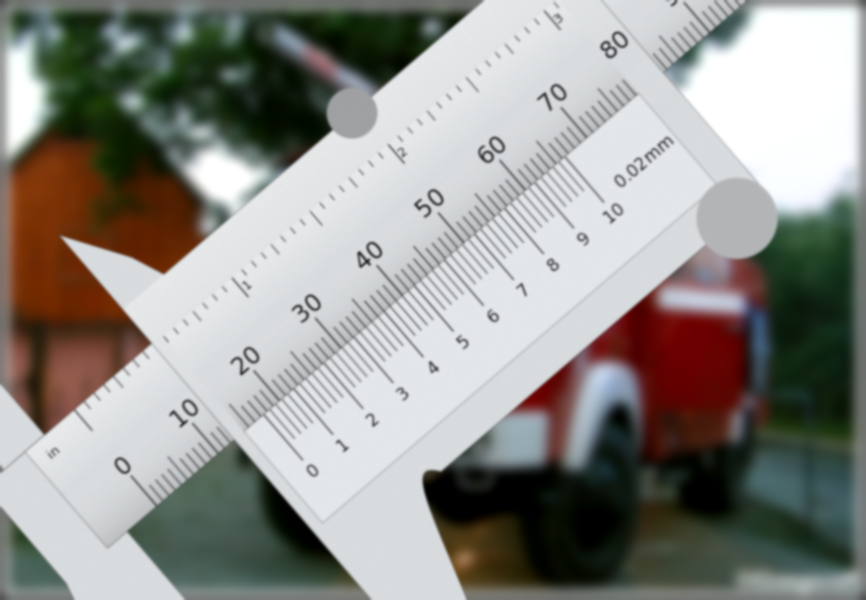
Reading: 17.4 mm
